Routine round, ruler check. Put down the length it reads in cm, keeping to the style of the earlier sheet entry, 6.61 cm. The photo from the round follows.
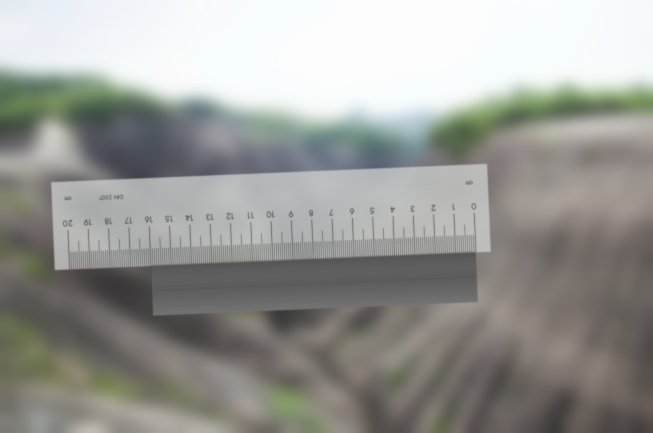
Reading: 16 cm
